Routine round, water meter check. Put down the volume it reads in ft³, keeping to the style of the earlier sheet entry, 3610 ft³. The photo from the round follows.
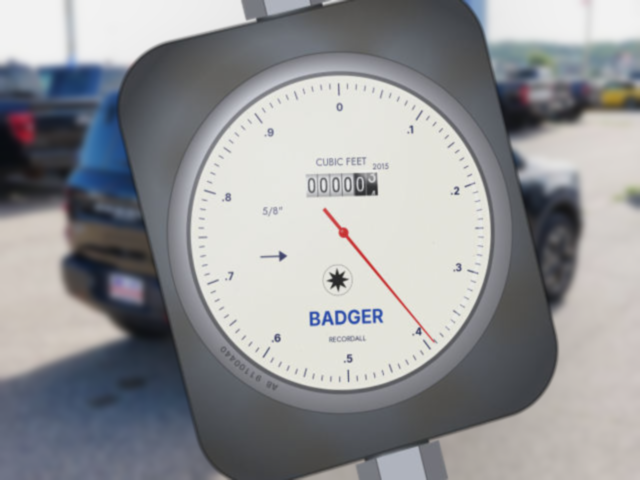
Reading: 3.39 ft³
